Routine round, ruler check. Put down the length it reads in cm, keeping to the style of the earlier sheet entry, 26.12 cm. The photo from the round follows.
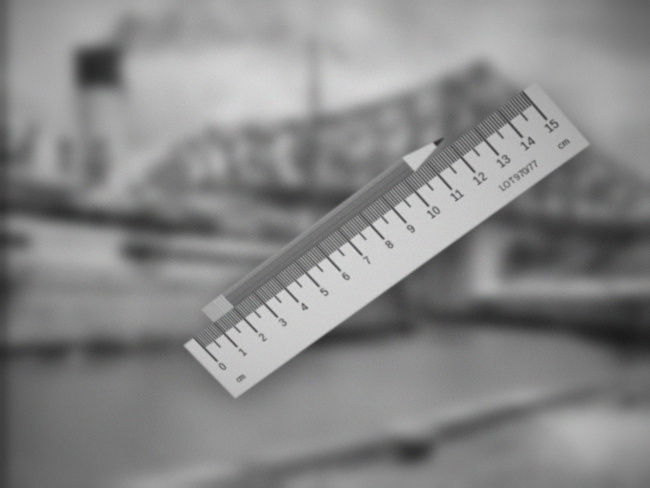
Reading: 11 cm
